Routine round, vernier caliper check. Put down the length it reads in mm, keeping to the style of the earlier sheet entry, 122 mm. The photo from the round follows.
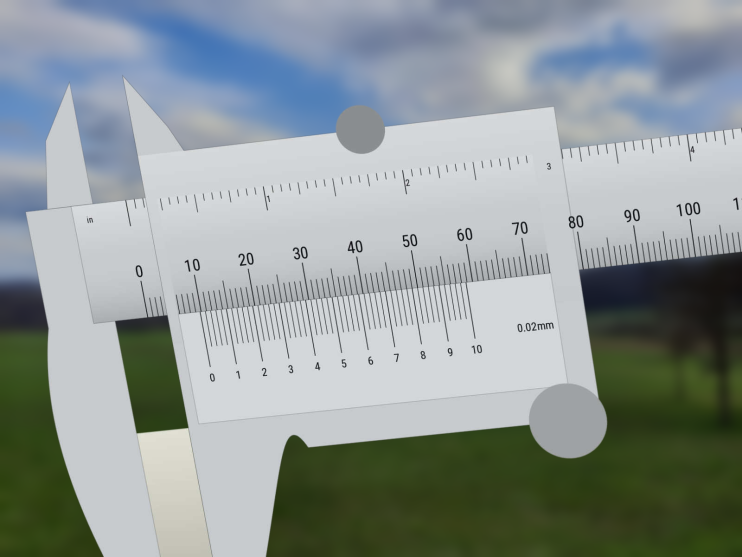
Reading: 9.8 mm
